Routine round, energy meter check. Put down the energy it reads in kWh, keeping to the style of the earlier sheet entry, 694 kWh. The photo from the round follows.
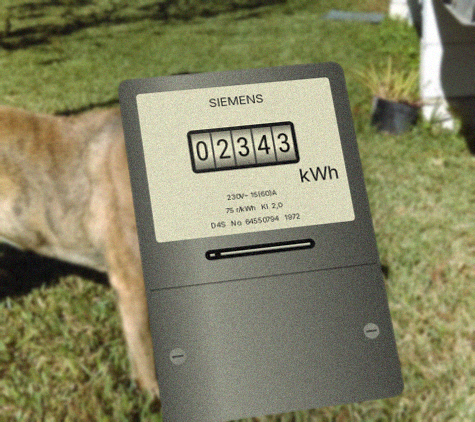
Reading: 2343 kWh
